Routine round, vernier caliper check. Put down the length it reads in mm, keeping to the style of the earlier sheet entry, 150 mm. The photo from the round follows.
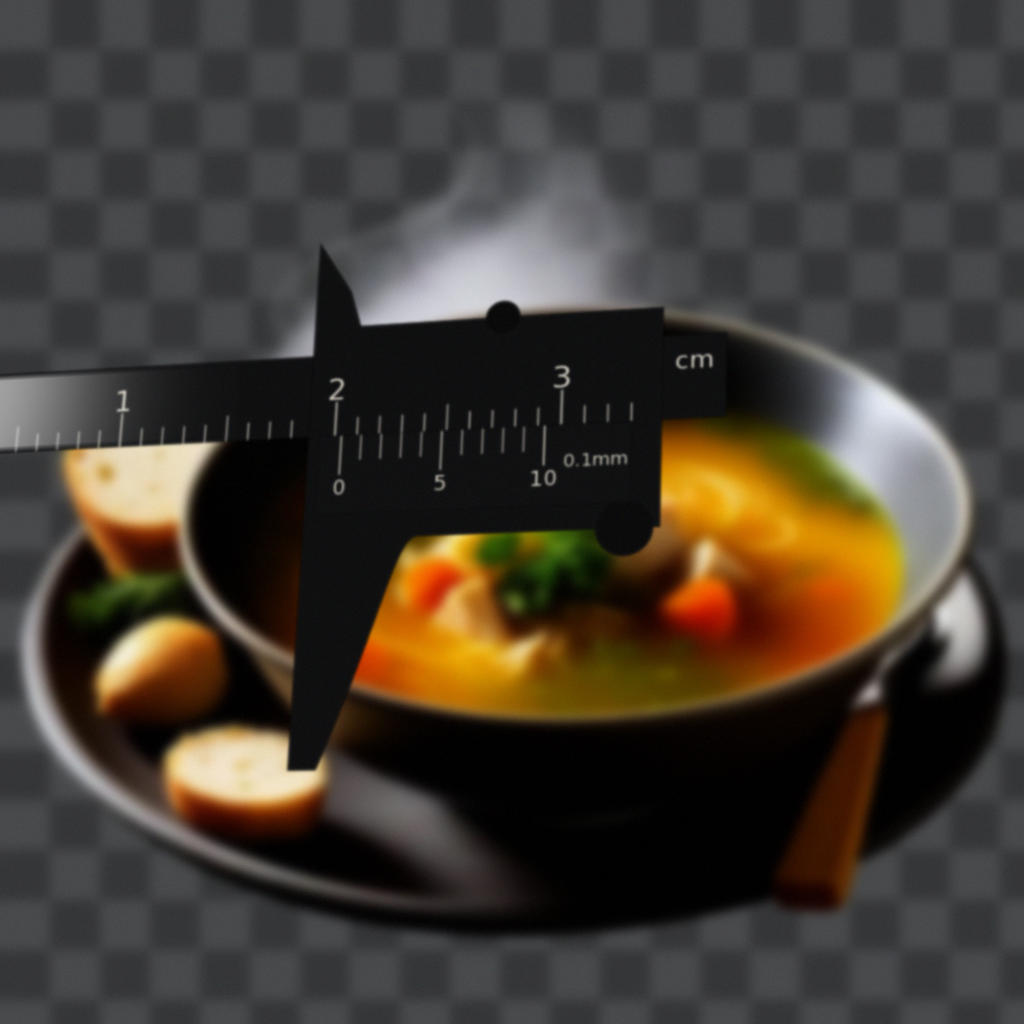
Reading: 20.3 mm
